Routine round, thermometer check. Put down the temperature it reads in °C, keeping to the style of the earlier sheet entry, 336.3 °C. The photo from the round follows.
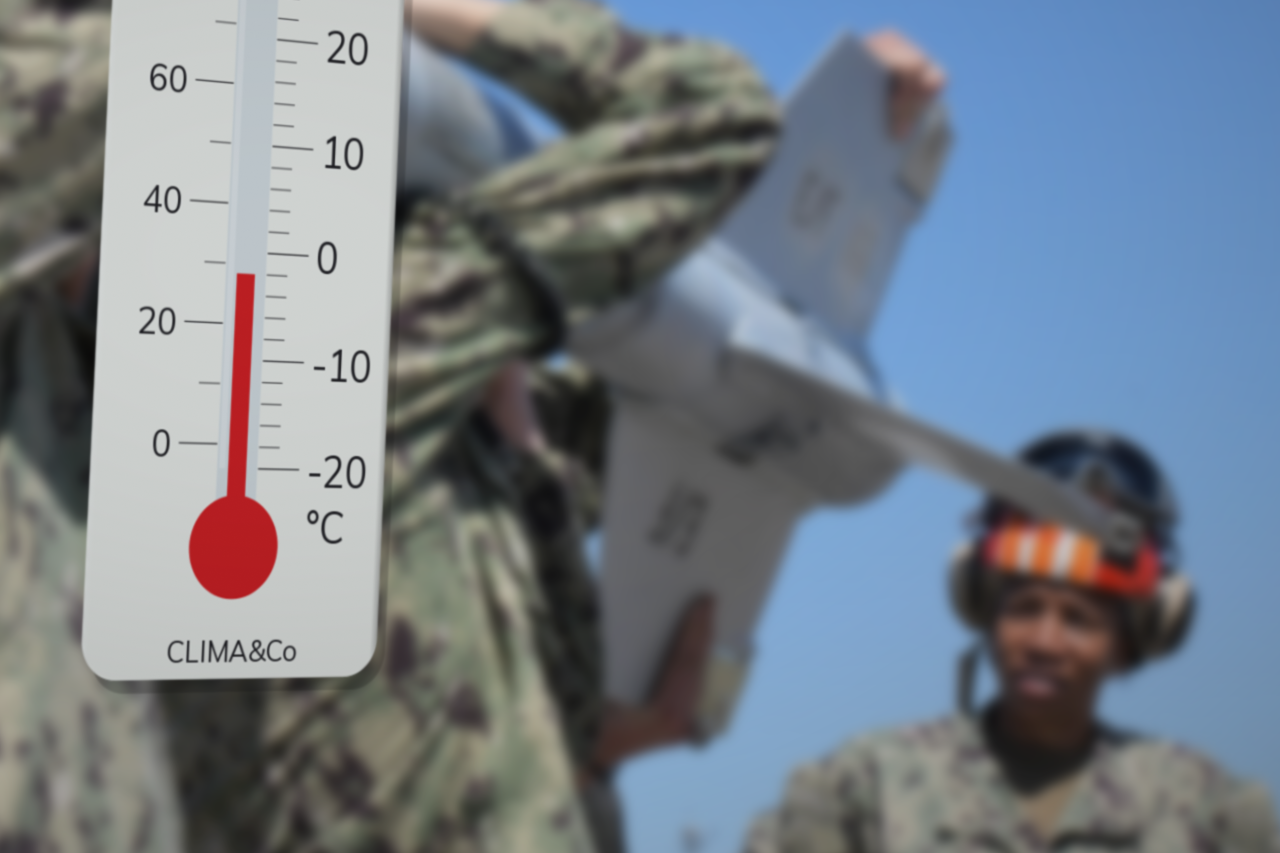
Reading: -2 °C
